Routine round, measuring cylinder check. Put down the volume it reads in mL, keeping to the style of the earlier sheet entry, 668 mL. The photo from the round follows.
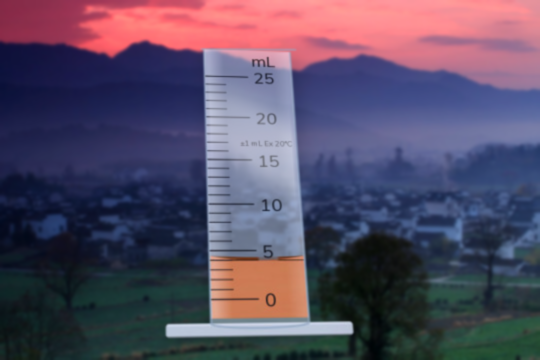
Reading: 4 mL
